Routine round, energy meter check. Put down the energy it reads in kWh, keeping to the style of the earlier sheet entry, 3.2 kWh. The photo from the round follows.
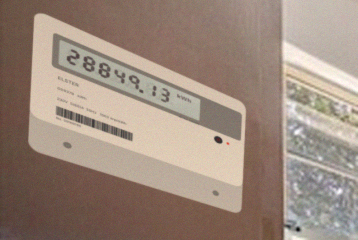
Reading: 28849.13 kWh
